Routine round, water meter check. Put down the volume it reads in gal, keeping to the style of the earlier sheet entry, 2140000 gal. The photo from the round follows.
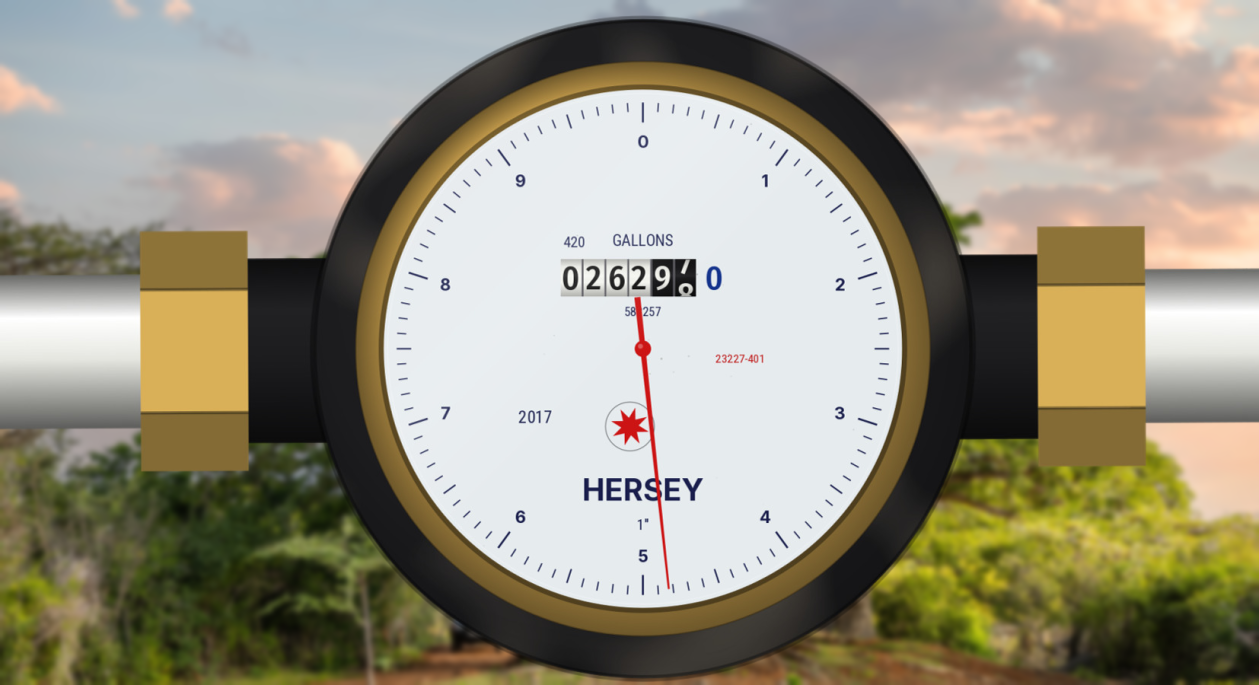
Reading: 262974.8 gal
